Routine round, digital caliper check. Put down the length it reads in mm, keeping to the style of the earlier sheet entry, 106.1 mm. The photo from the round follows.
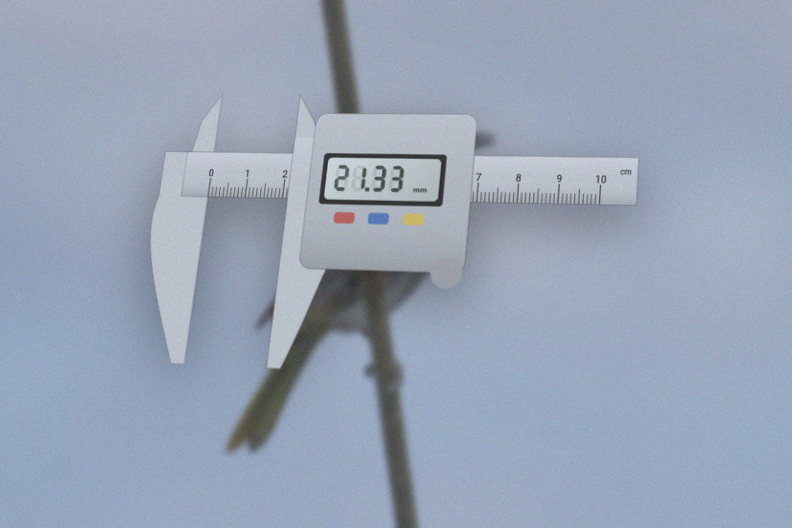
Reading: 21.33 mm
